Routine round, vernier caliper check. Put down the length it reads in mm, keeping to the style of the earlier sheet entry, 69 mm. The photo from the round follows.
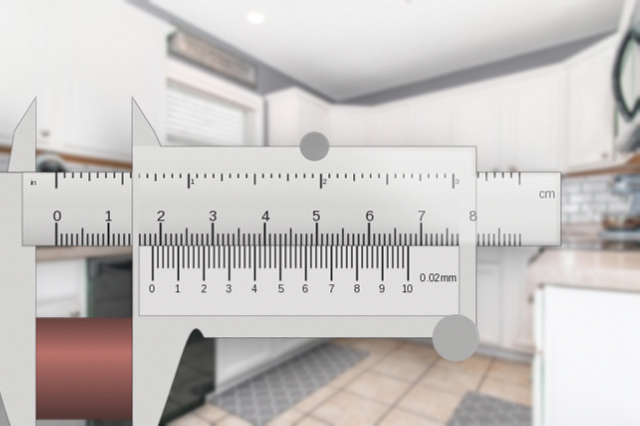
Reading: 18.5 mm
